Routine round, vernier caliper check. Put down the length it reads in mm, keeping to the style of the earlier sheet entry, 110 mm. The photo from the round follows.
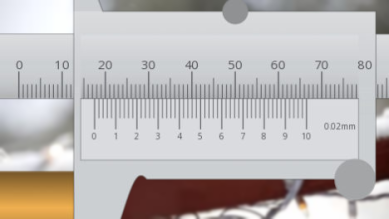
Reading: 17.5 mm
